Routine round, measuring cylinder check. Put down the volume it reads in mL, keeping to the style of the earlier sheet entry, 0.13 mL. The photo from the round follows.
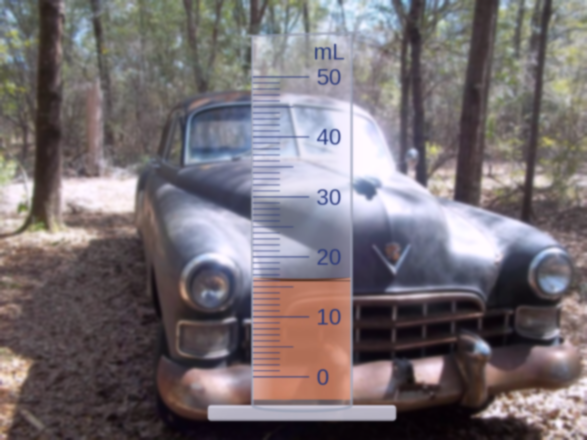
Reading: 16 mL
